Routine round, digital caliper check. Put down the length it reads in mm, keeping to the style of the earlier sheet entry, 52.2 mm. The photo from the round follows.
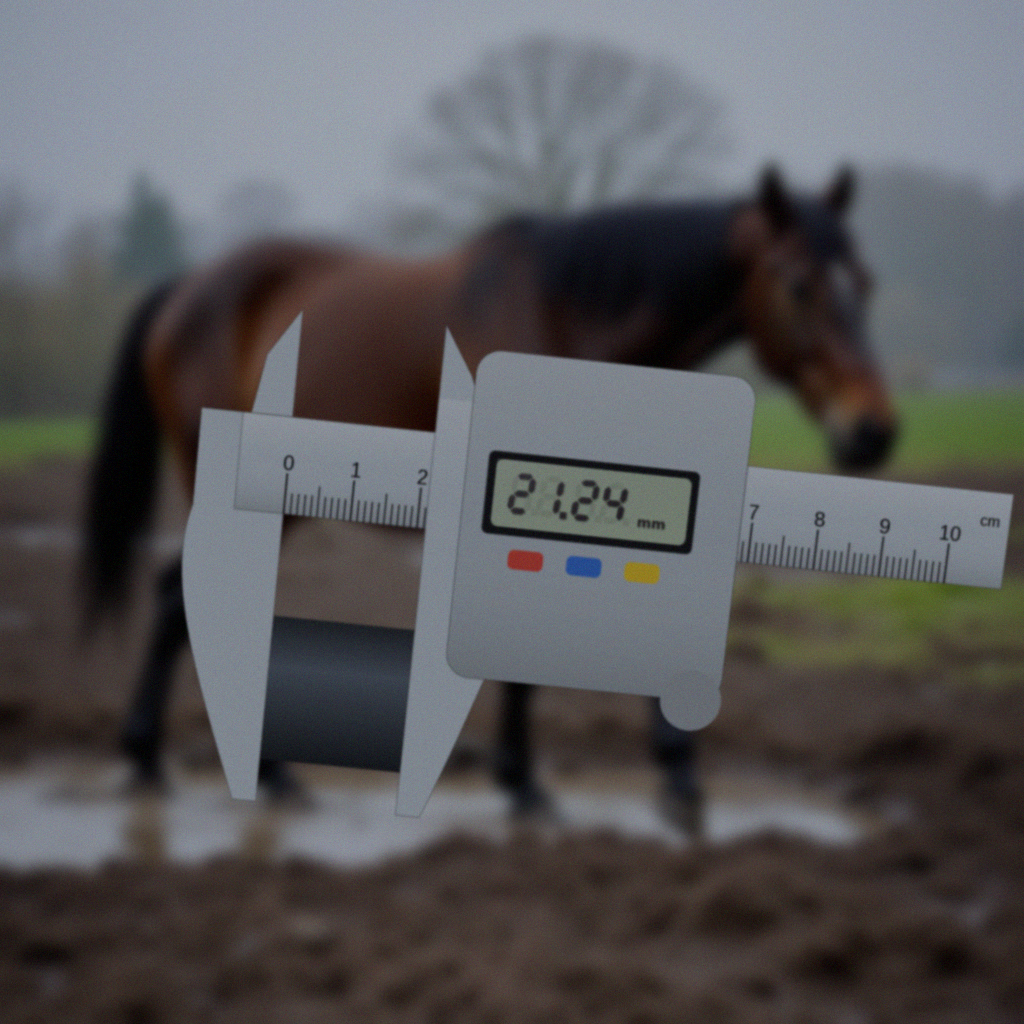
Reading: 21.24 mm
